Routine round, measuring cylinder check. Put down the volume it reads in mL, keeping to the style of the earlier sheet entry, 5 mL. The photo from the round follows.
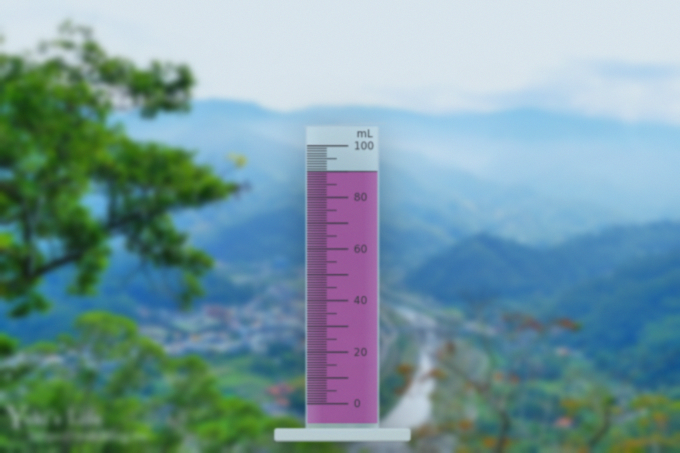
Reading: 90 mL
